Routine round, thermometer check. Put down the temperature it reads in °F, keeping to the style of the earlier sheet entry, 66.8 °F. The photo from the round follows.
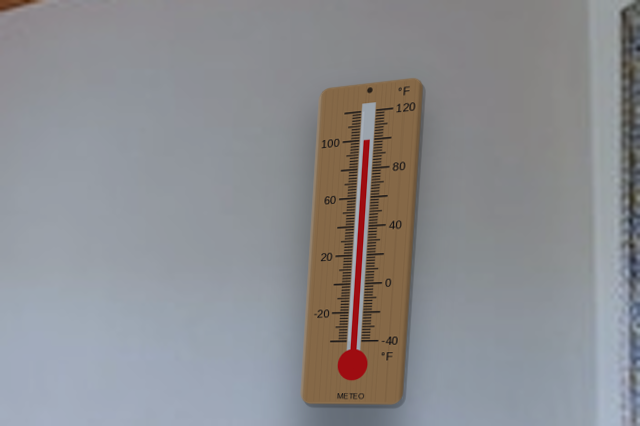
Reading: 100 °F
